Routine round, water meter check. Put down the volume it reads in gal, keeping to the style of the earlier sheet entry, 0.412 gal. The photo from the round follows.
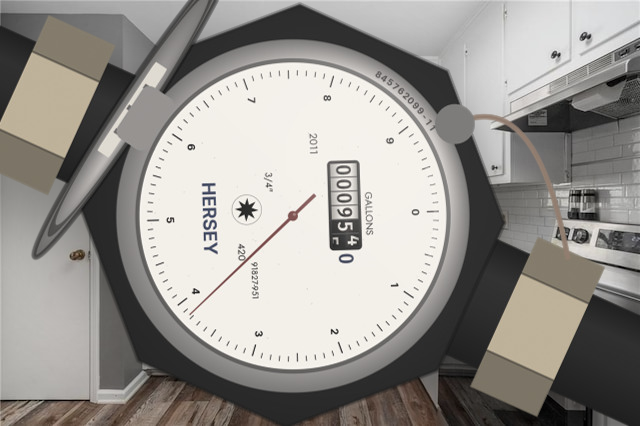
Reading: 9543.8 gal
